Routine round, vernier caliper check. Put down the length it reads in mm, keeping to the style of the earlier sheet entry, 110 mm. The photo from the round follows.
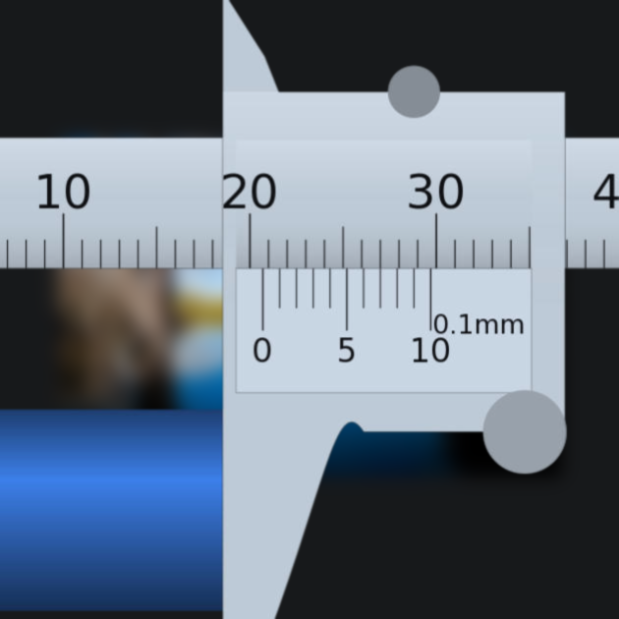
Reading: 20.7 mm
